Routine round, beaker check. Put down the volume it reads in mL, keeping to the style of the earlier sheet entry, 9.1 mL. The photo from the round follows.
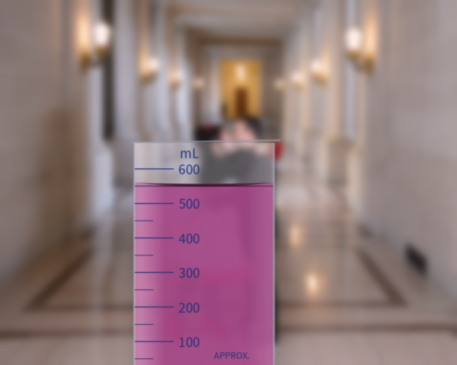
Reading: 550 mL
